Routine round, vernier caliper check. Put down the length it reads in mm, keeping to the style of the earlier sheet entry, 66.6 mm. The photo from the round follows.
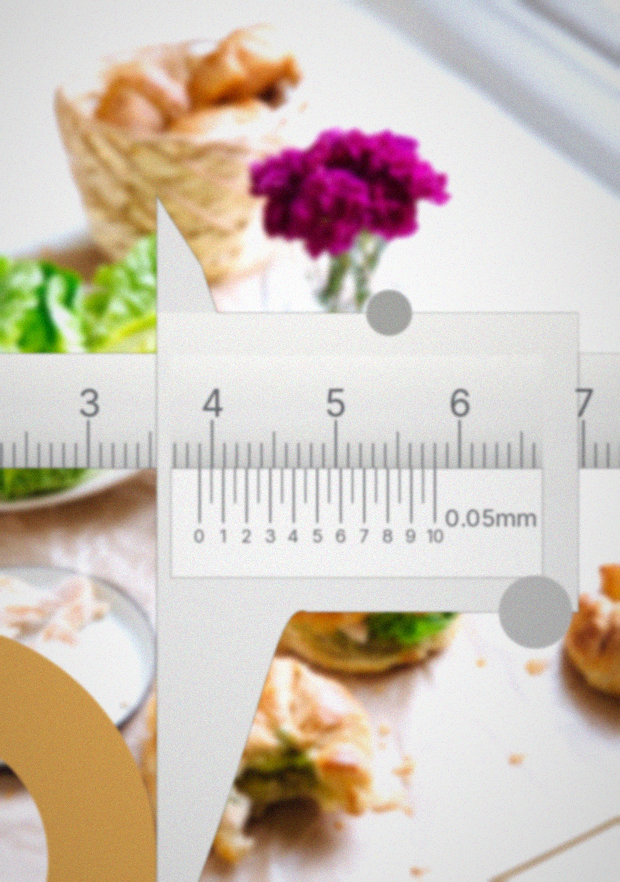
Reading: 39.0 mm
